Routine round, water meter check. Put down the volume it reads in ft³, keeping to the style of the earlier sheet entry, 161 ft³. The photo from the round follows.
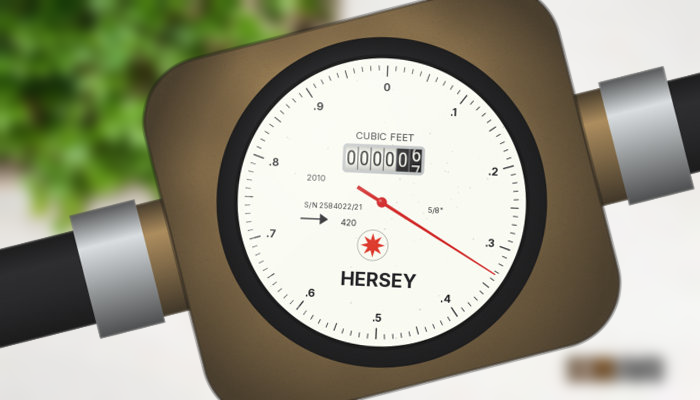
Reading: 6.33 ft³
